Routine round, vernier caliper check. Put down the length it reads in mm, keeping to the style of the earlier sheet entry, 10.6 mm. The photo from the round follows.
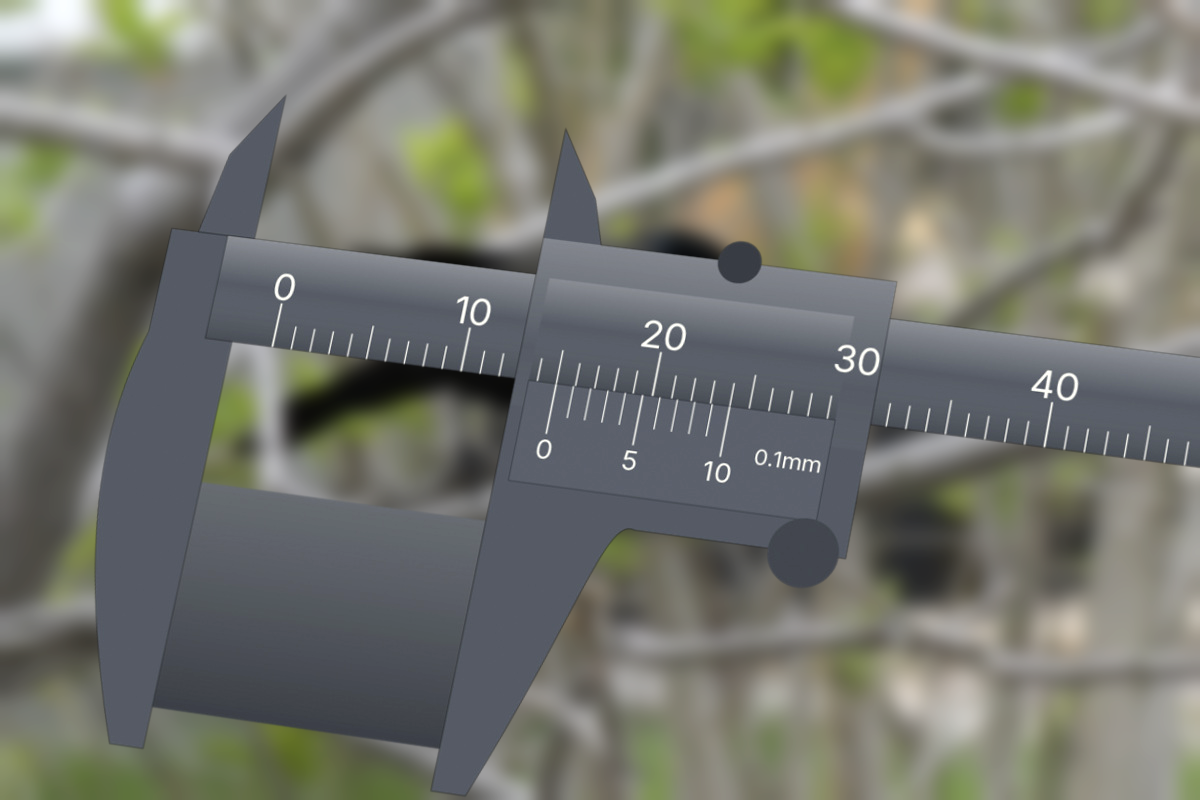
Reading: 15.0 mm
